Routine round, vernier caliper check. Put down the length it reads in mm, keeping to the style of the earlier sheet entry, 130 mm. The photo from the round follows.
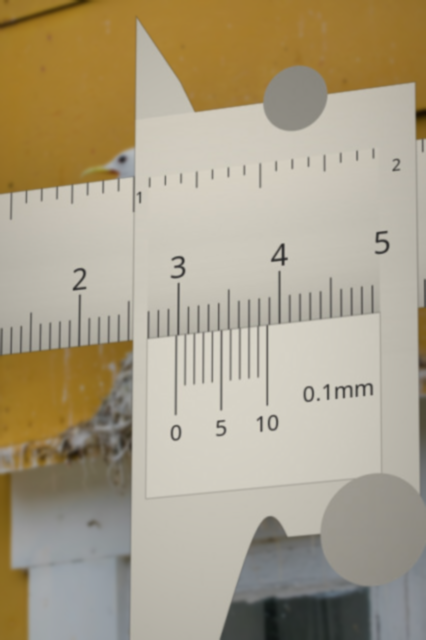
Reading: 29.8 mm
